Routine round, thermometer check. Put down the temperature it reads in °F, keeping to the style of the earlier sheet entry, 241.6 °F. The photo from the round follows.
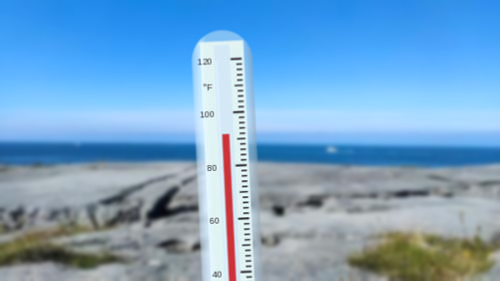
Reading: 92 °F
